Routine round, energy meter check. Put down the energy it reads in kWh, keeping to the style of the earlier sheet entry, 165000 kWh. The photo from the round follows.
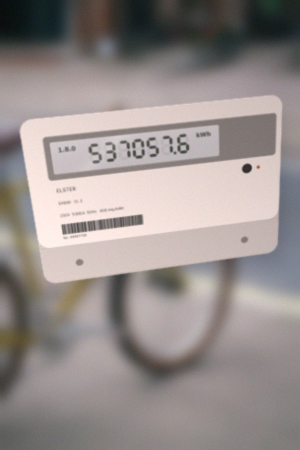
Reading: 537057.6 kWh
